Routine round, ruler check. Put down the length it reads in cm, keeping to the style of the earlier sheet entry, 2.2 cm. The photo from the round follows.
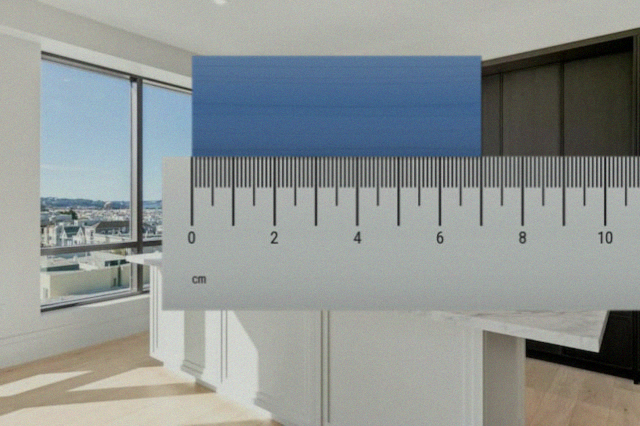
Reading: 7 cm
